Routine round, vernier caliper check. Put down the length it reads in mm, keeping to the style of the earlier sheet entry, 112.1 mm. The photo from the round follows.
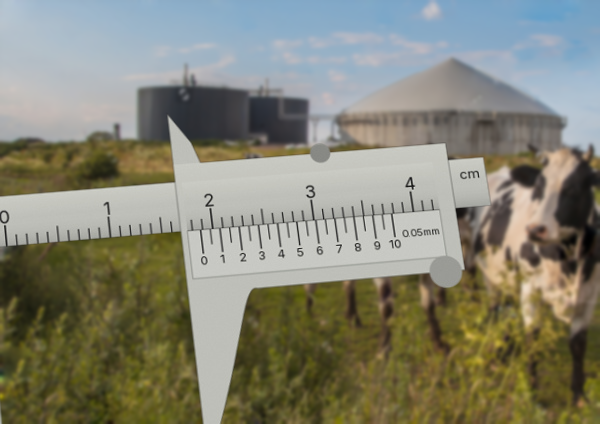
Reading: 18.8 mm
